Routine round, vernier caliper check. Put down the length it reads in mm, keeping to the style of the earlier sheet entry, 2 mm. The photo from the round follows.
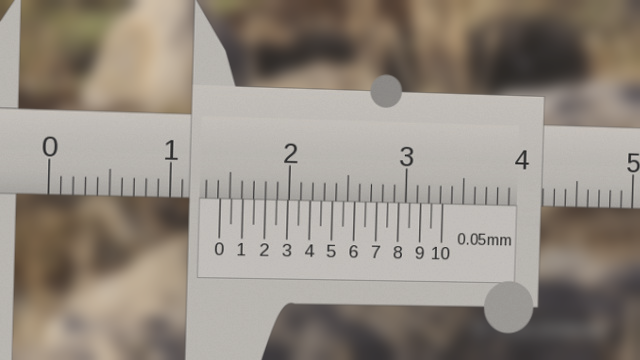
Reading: 14.2 mm
